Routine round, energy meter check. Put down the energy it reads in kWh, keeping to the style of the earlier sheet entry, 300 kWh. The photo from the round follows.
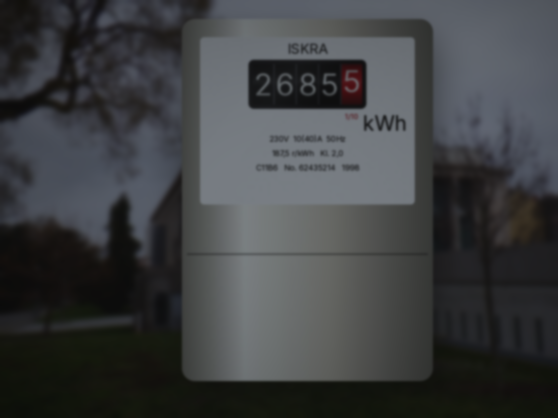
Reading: 2685.5 kWh
